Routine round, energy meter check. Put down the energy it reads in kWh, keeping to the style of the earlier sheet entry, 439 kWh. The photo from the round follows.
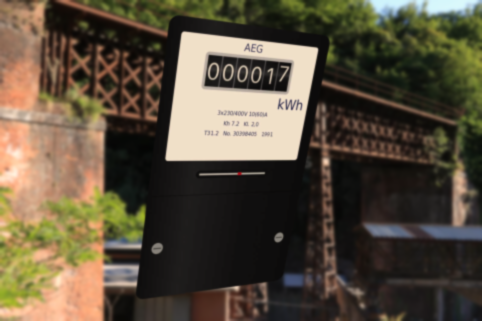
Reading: 17 kWh
